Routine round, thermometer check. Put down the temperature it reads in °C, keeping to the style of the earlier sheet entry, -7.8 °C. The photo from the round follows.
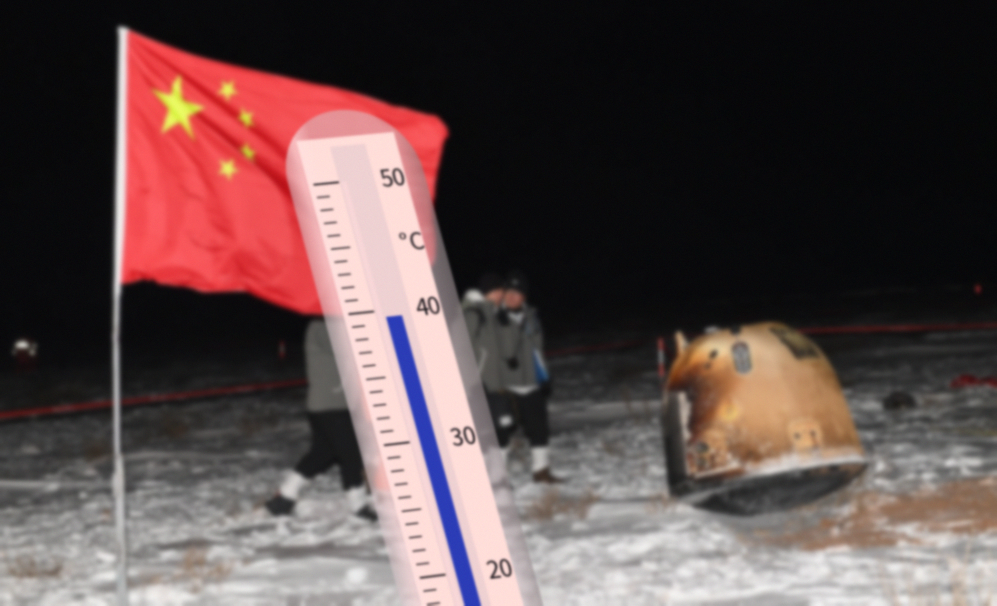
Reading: 39.5 °C
